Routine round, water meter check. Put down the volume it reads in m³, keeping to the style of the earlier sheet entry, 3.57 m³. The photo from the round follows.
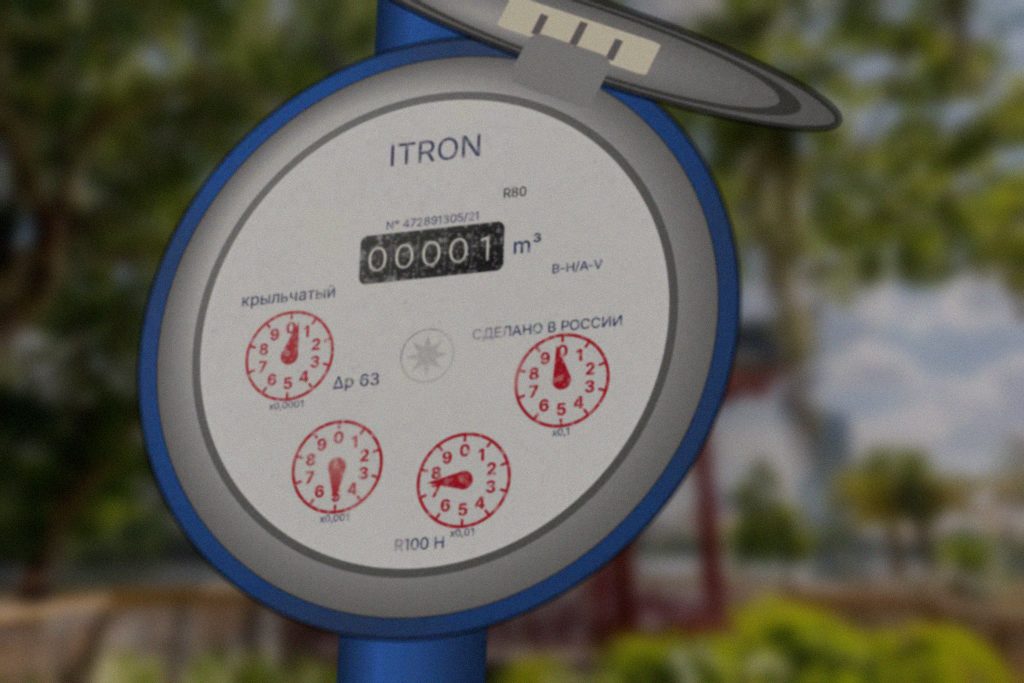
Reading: 0.9750 m³
